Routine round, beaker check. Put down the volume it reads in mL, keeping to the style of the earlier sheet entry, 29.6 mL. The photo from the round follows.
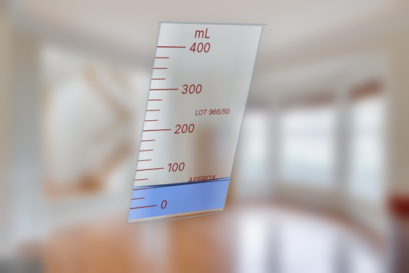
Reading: 50 mL
